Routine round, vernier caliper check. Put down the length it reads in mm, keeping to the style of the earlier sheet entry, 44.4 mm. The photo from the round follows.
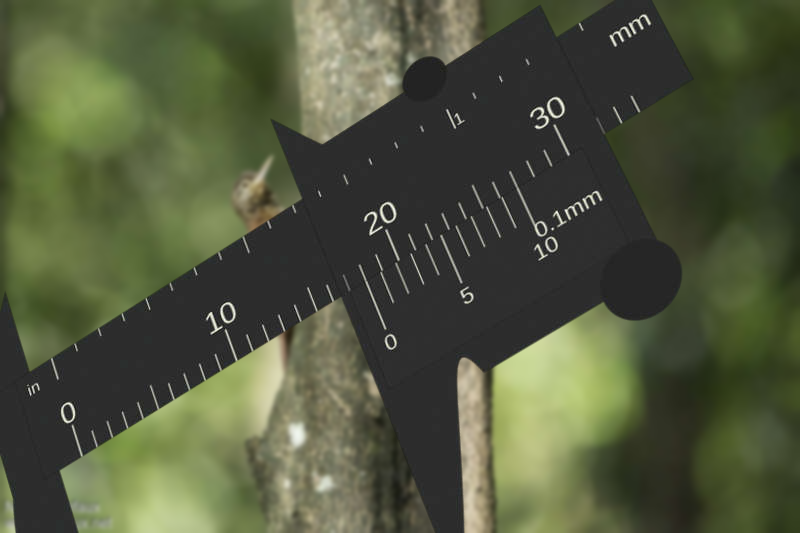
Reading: 18.0 mm
